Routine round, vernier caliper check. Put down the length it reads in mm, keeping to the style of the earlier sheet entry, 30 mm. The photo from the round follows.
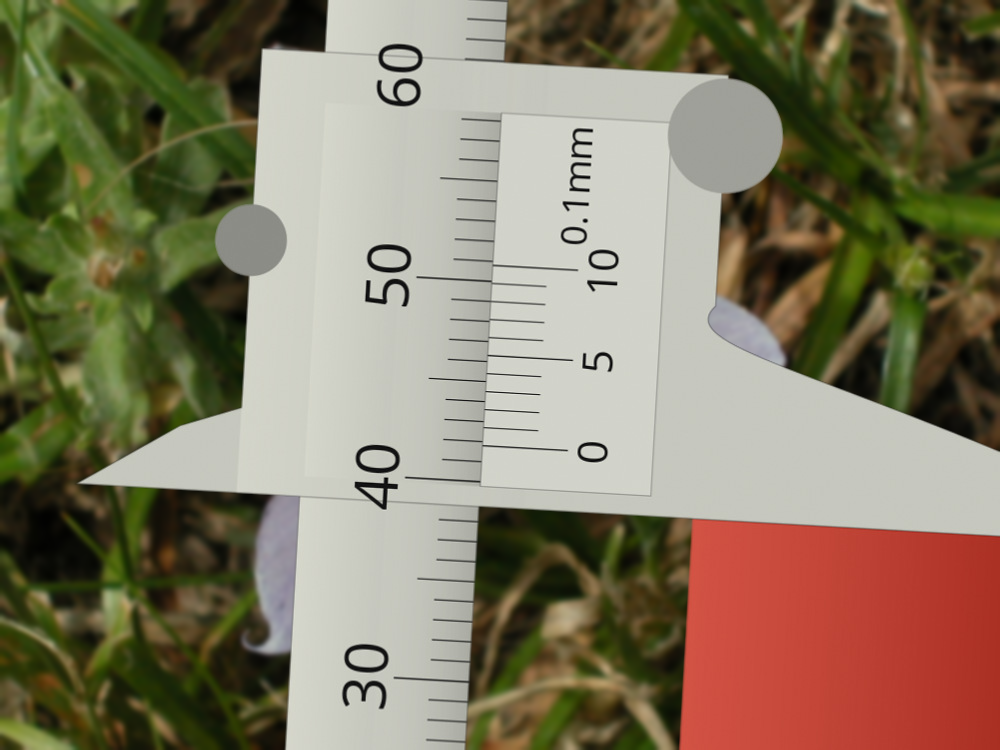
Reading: 41.8 mm
